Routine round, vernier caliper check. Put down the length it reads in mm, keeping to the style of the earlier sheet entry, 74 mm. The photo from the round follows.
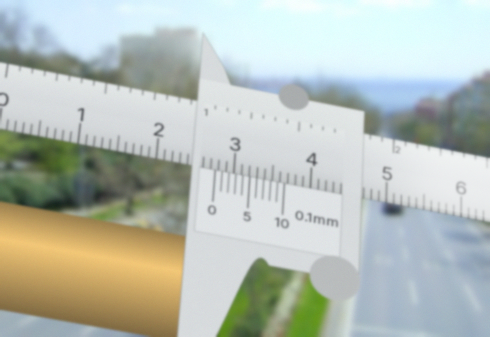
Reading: 27.6 mm
